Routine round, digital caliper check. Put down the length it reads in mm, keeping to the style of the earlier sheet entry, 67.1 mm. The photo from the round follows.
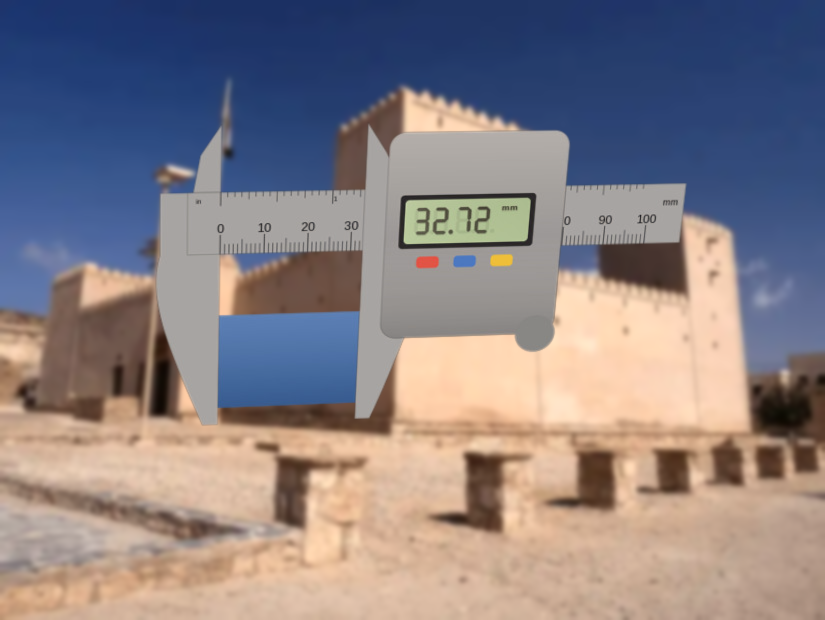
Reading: 32.72 mm
